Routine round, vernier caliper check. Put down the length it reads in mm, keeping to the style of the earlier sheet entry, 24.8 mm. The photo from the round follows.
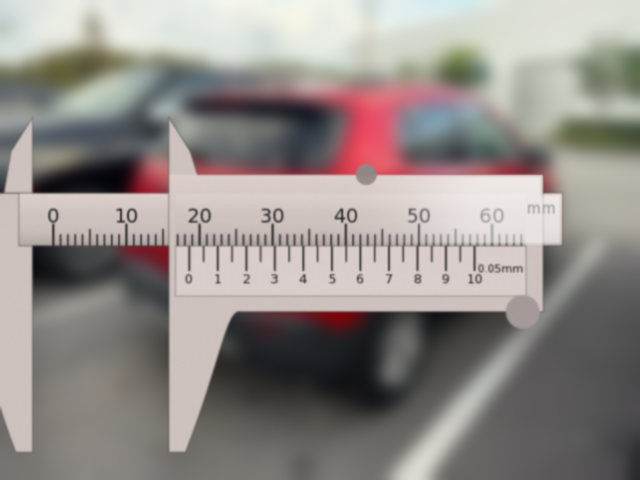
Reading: 18.6 mm
